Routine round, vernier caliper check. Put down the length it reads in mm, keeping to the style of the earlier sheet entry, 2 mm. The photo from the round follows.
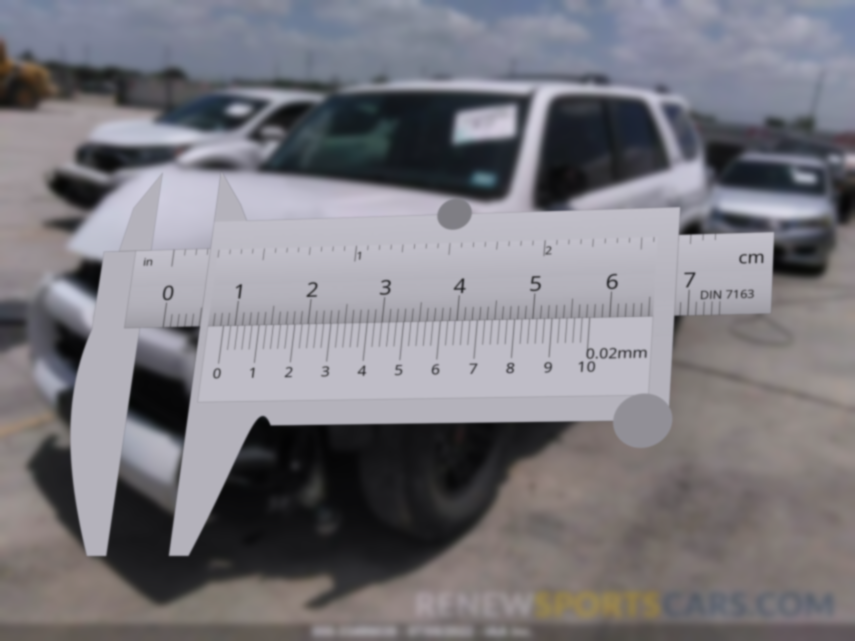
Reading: 8.4 mm
